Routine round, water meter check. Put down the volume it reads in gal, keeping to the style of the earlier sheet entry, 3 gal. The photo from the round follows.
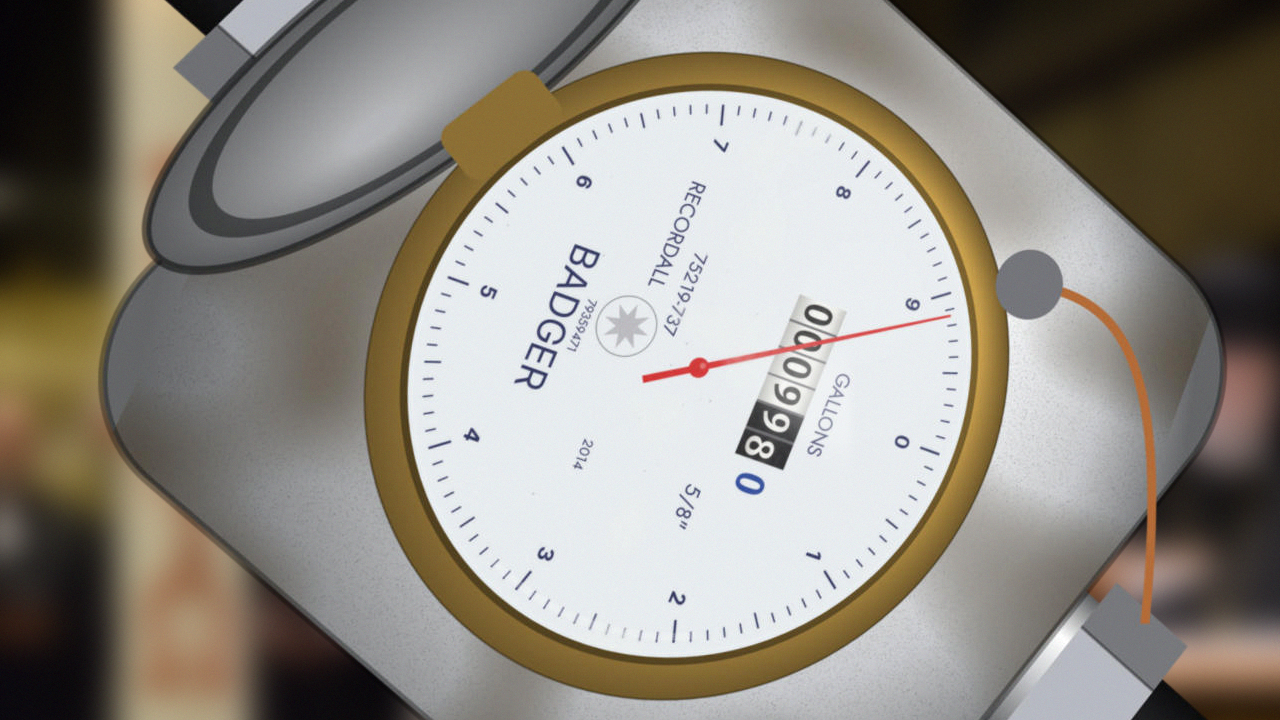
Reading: 9979.1 gal
